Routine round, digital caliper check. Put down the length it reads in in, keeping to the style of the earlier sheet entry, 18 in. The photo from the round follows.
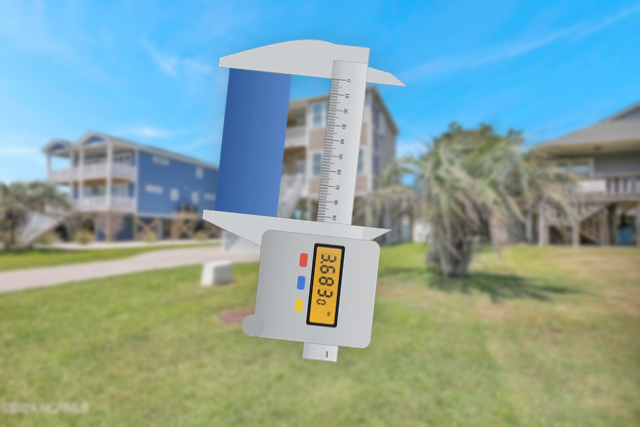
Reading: 3.6830 in
